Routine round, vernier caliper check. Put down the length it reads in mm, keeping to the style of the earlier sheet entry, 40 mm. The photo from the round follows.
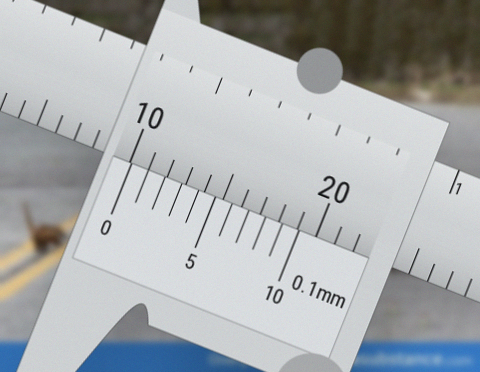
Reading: 10.1 mm
